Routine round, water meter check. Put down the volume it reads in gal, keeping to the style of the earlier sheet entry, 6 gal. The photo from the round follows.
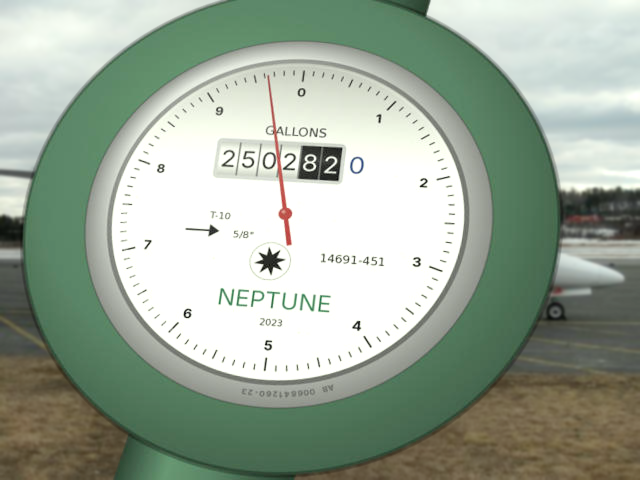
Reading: 2502819.6 gal
